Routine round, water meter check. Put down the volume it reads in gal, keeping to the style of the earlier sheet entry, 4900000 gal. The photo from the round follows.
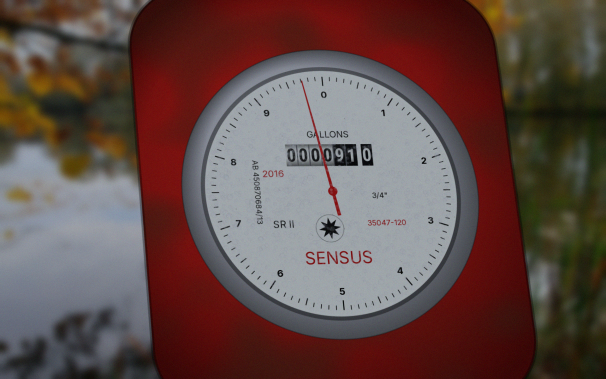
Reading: 909.7 gal
